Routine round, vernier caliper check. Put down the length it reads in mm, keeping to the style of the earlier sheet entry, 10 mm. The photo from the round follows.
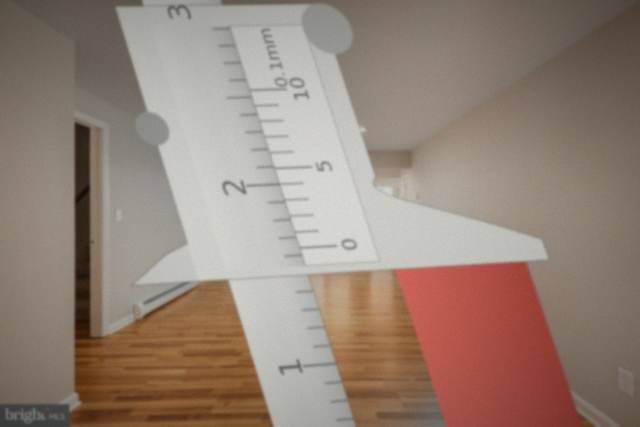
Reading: 16.4 mm
